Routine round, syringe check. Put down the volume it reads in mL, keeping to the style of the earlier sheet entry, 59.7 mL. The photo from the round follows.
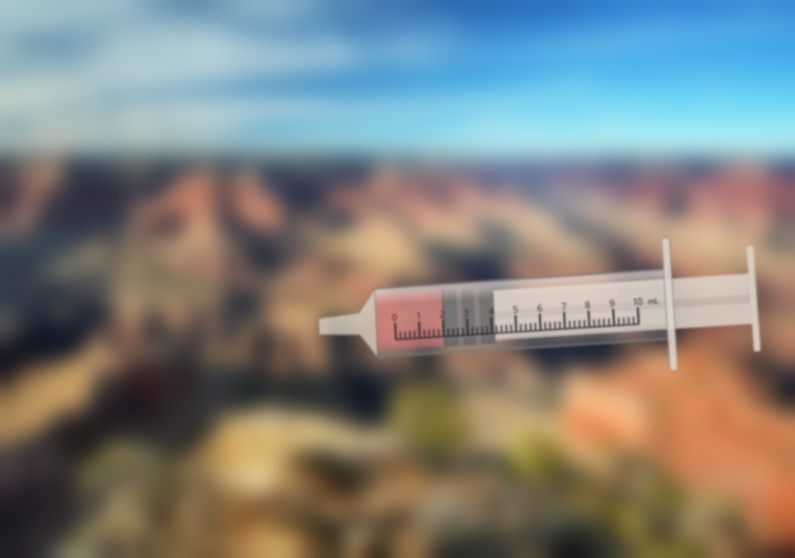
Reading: 2 mL
